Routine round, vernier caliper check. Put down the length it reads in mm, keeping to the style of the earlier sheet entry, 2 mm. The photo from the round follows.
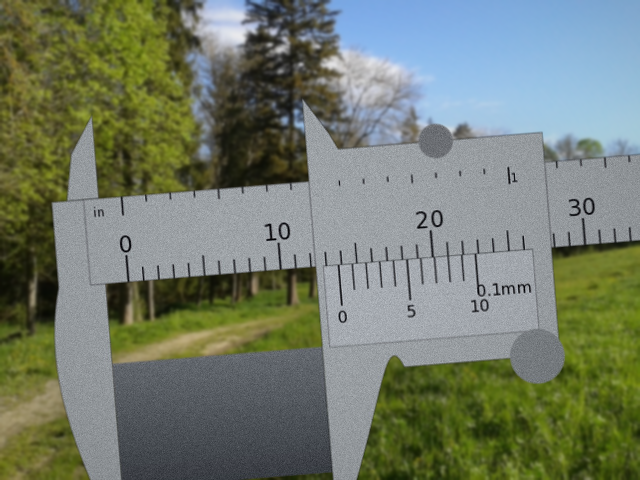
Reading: 13.8 mm
